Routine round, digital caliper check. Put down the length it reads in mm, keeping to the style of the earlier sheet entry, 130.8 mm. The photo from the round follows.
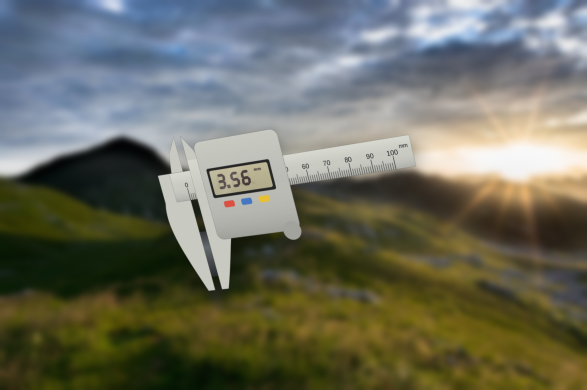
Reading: 3.56 mm
